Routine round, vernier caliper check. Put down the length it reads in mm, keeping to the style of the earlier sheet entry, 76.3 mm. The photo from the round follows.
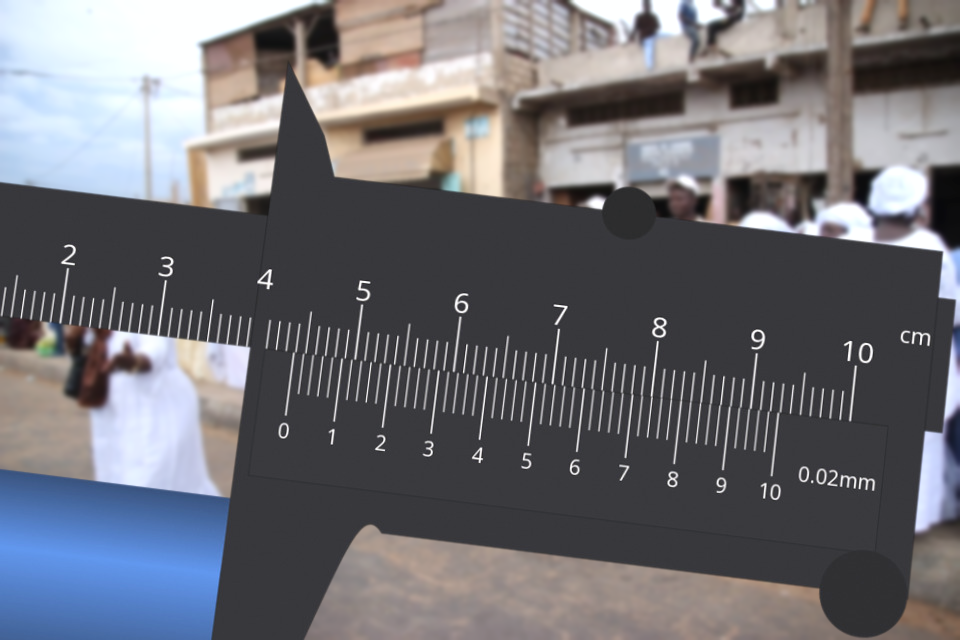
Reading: 43.8 mm
